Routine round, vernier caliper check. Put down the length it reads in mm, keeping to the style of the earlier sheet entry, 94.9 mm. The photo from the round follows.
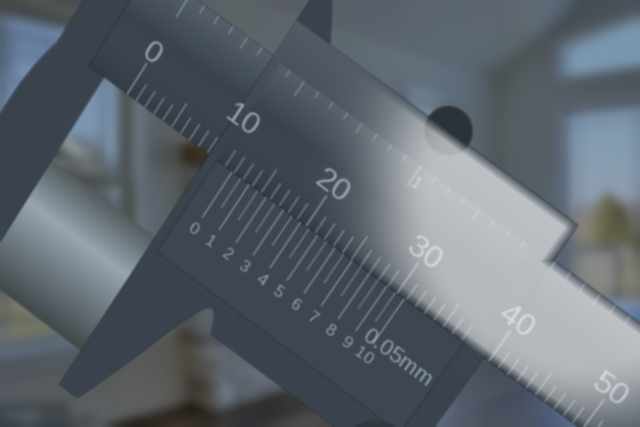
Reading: 11.8 mm
